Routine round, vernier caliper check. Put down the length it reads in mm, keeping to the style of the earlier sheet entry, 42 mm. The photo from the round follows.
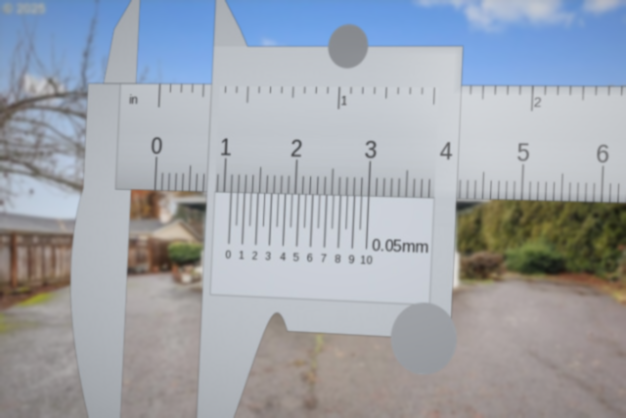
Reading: 11.0 mm
